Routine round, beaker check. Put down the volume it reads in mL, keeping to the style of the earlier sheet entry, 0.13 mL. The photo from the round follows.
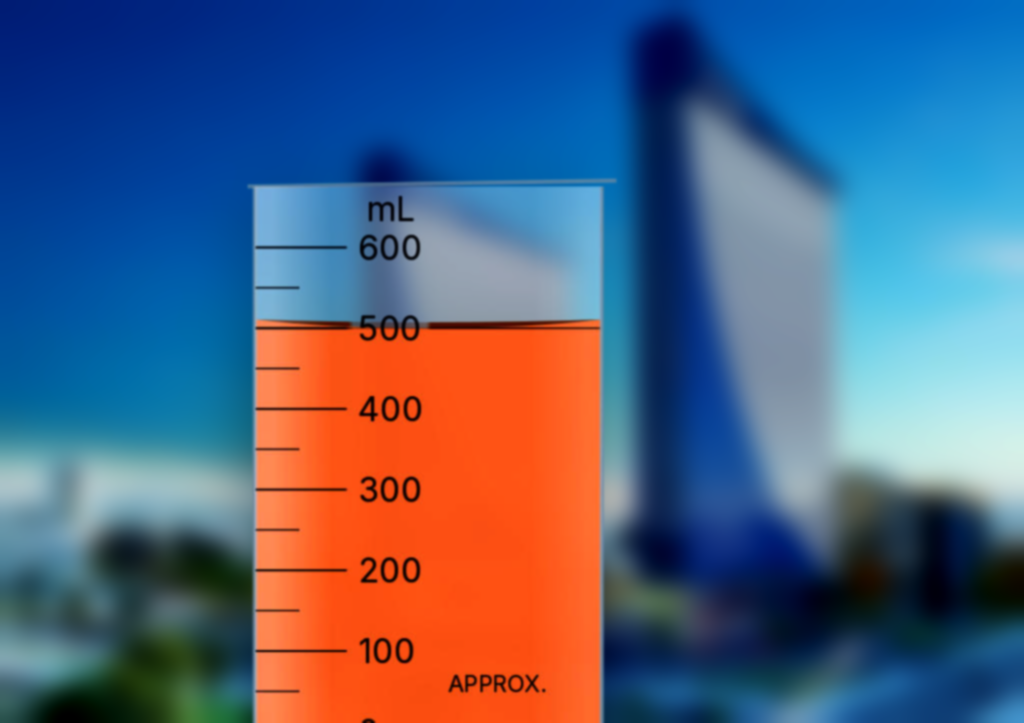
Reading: 500 mL
